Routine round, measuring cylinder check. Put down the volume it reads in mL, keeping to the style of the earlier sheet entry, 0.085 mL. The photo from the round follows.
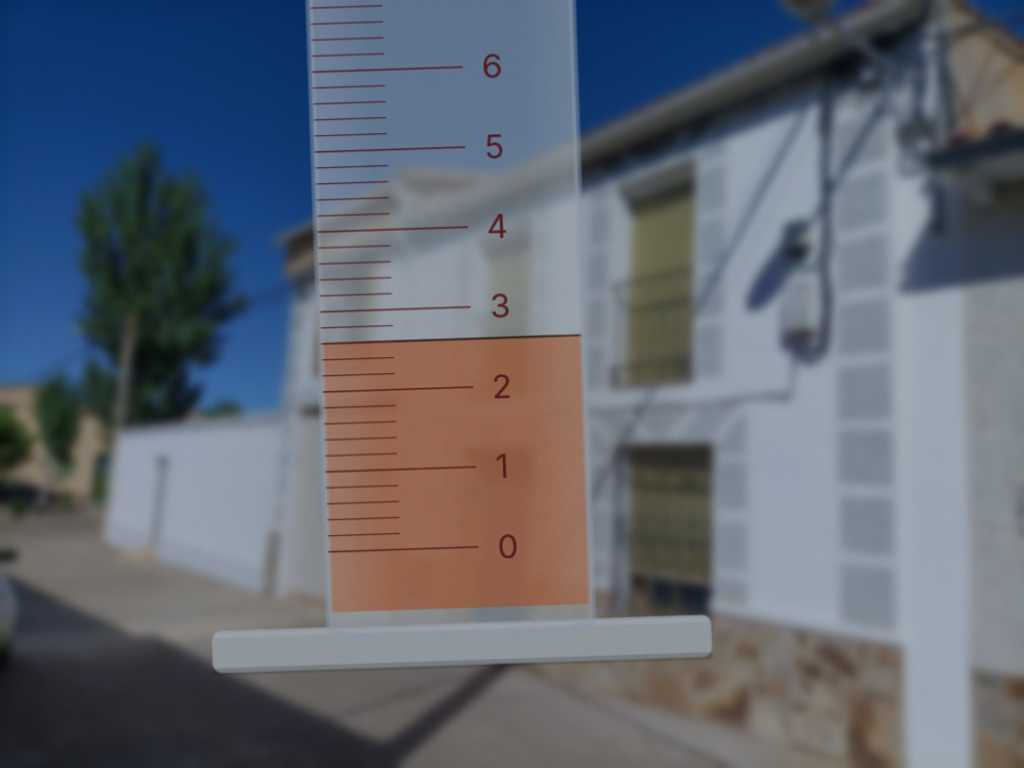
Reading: 2.6 mL
